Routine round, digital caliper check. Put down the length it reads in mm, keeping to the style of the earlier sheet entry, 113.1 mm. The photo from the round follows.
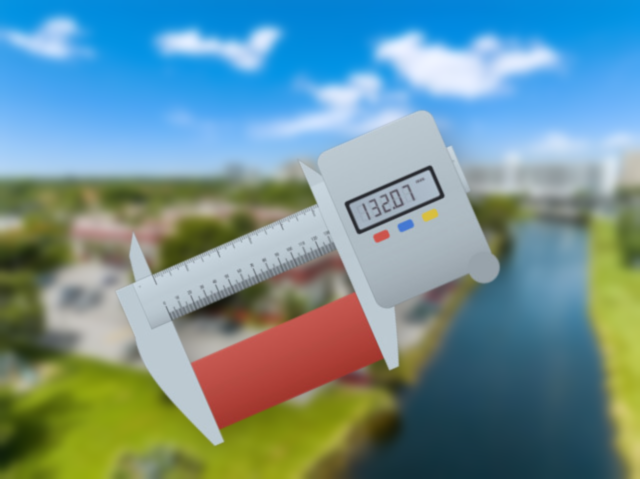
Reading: 132.07 mm
